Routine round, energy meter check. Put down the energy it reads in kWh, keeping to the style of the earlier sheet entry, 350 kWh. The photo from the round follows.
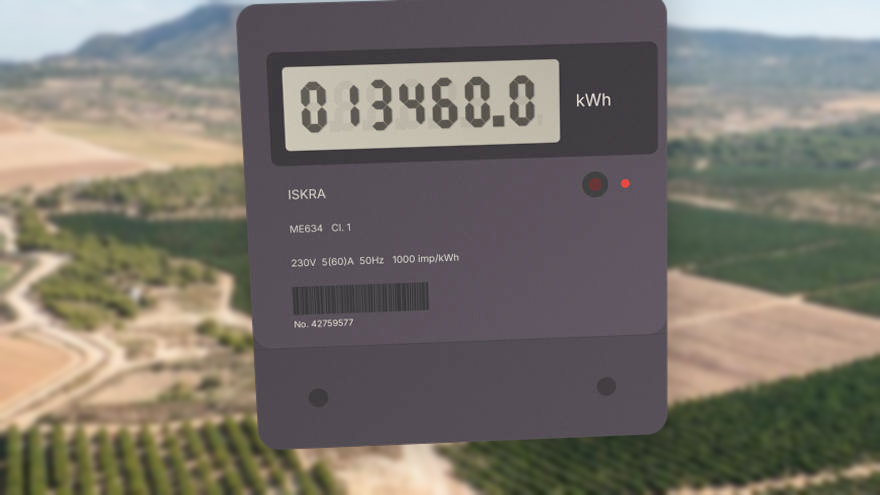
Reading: 13460.0 kWh
